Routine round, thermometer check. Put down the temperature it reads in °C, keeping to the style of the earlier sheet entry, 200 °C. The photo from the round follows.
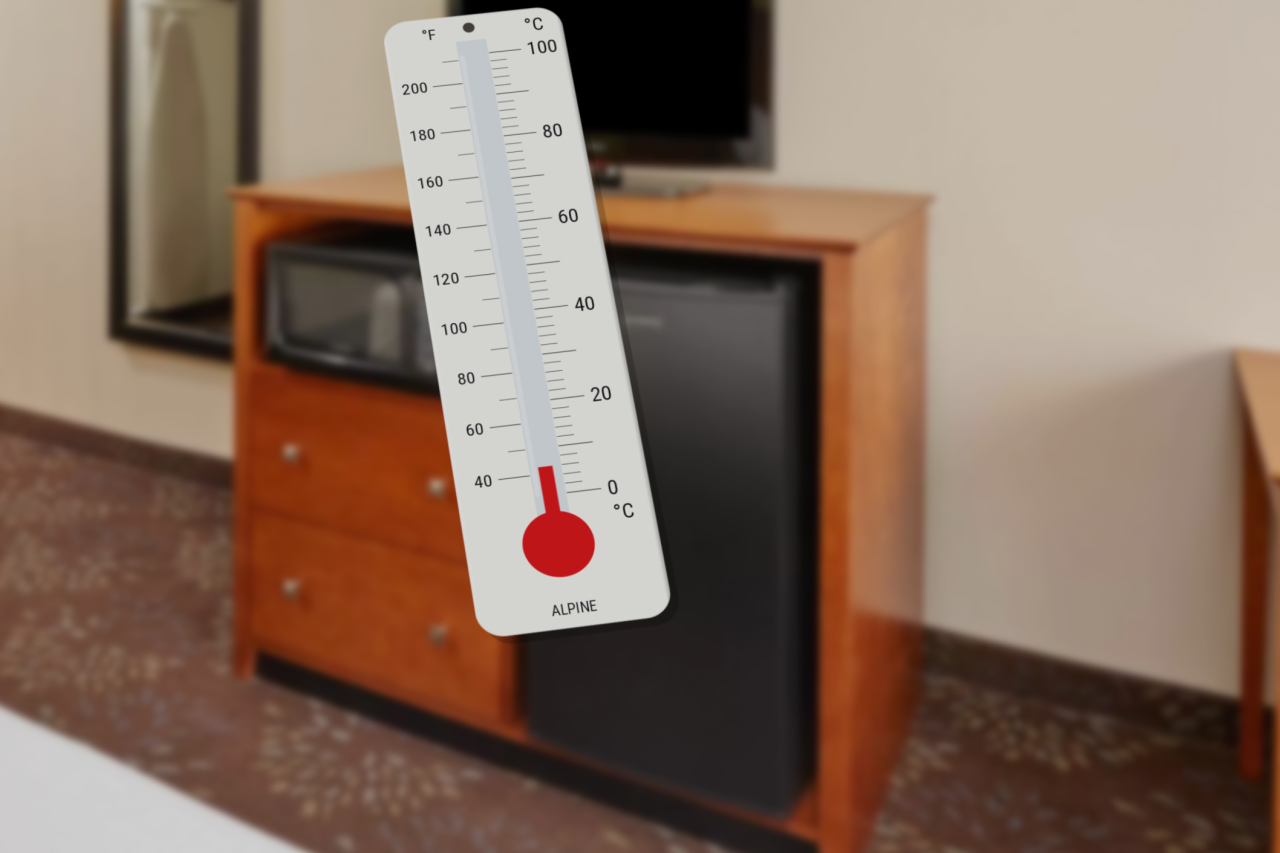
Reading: 6 °C
